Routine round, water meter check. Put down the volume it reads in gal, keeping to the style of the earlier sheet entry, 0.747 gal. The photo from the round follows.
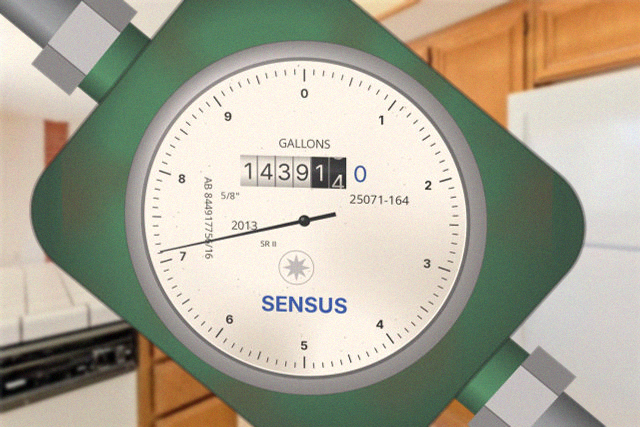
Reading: 1439137.1 gal
